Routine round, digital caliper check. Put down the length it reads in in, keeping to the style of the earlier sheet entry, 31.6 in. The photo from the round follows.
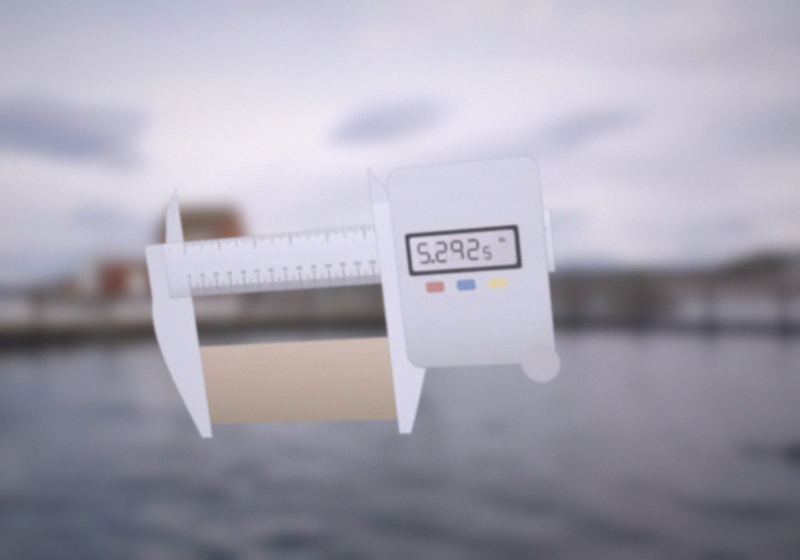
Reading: 5.2925 in
